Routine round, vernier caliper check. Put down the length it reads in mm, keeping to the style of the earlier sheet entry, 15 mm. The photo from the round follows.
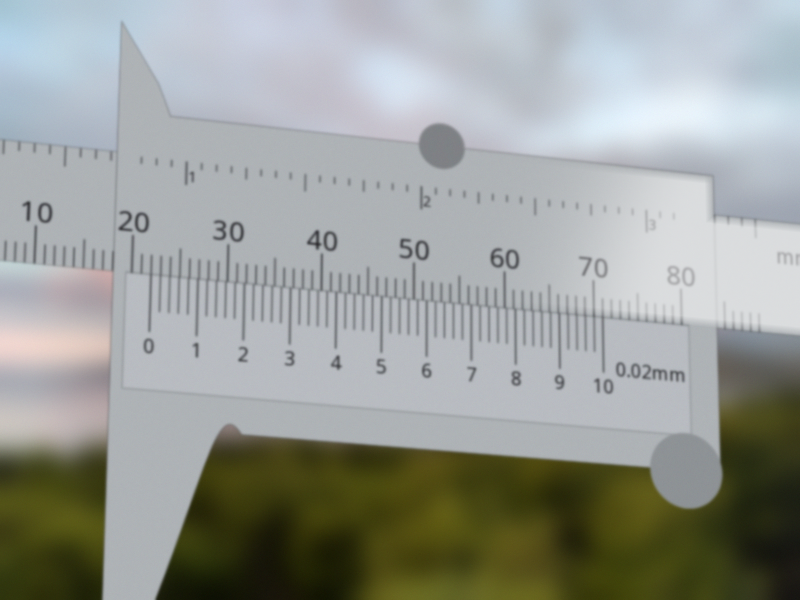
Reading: 22.0 mm
